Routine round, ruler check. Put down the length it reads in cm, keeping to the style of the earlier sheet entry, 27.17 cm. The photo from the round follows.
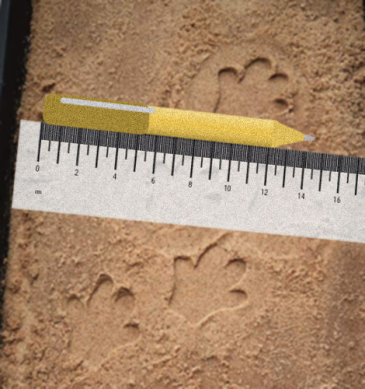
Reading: 14.5 cm
